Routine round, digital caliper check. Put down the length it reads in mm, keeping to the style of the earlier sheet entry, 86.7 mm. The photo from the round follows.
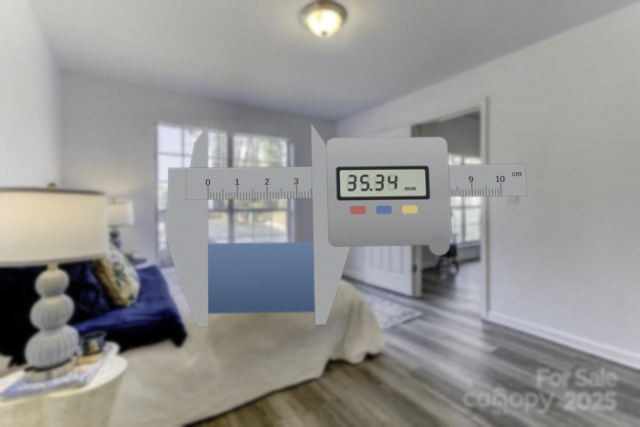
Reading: 35.34 mm
